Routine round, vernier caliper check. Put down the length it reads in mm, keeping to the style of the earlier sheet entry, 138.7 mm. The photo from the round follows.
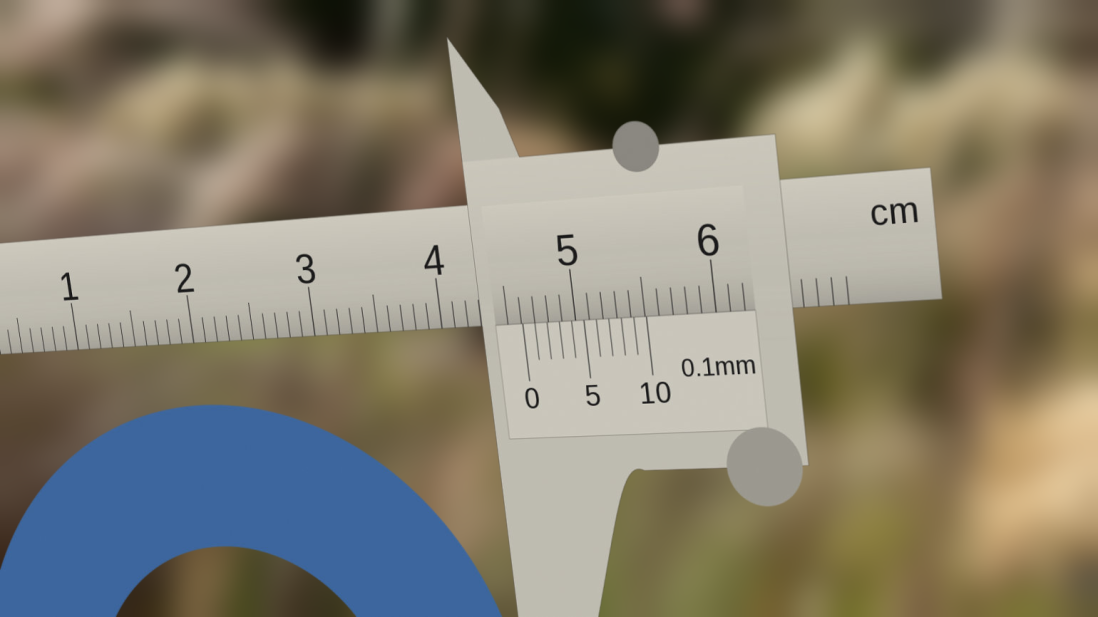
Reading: 46.1 mm
